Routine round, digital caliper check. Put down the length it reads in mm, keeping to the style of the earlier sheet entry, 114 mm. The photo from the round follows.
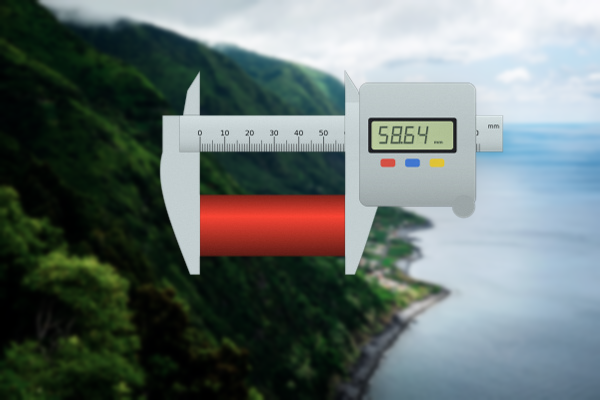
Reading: 58.64 mm
